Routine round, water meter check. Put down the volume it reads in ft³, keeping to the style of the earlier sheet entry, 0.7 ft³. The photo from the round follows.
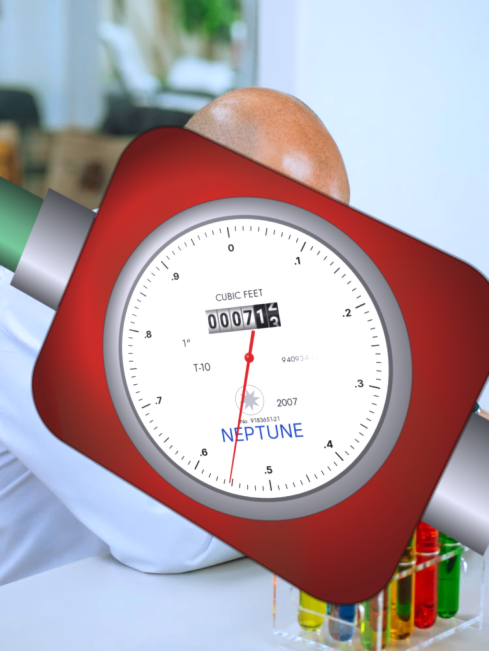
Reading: 712.55 ft³
